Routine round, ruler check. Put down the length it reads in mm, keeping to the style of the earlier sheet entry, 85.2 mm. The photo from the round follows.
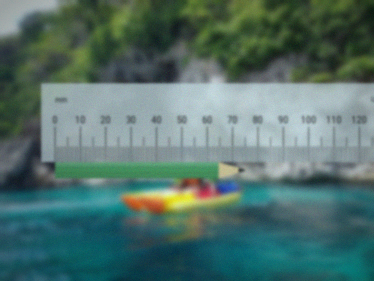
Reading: 75 mm
